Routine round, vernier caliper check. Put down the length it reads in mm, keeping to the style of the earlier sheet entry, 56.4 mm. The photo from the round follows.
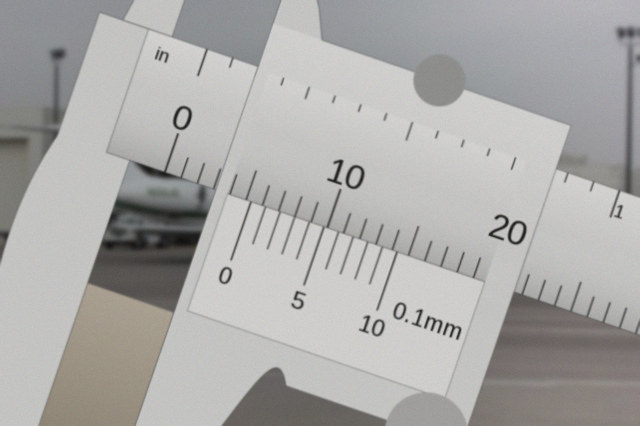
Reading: 5.3 mm
